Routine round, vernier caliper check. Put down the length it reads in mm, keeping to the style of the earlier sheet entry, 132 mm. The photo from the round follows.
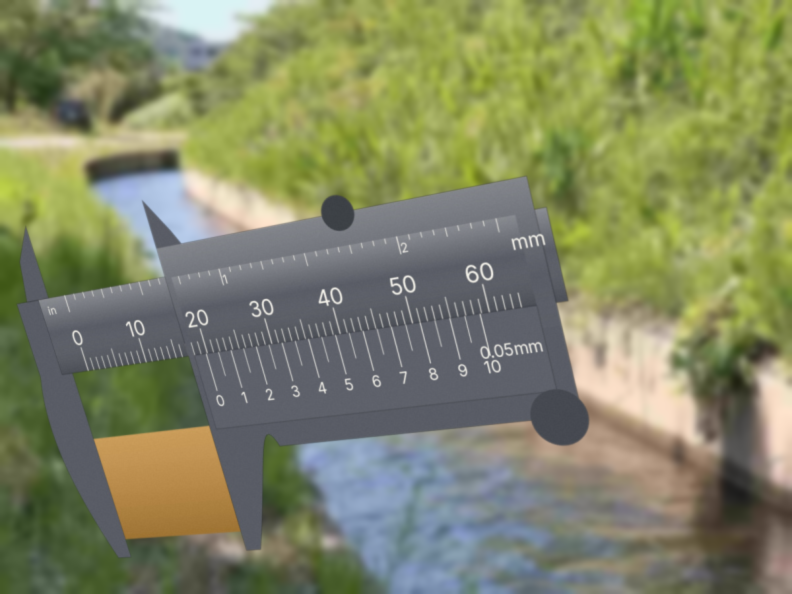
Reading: 19.8 mm
